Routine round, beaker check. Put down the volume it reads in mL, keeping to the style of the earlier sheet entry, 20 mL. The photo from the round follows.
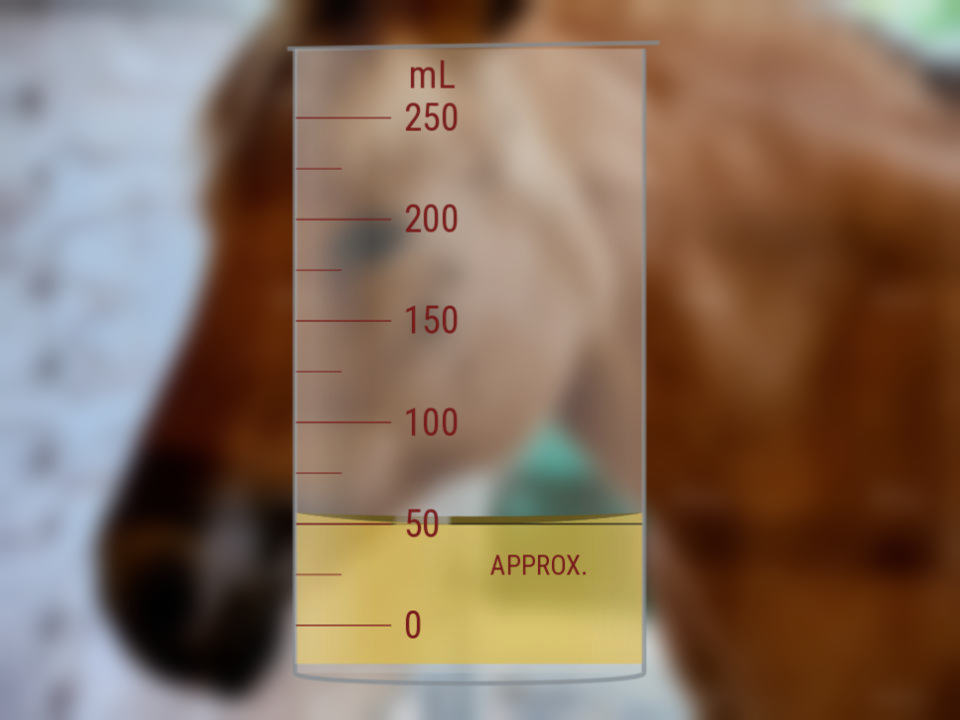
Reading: 50 mL
